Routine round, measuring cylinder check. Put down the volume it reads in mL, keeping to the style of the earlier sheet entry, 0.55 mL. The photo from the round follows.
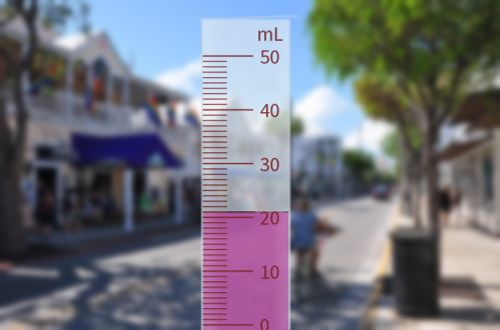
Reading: 21 mL
